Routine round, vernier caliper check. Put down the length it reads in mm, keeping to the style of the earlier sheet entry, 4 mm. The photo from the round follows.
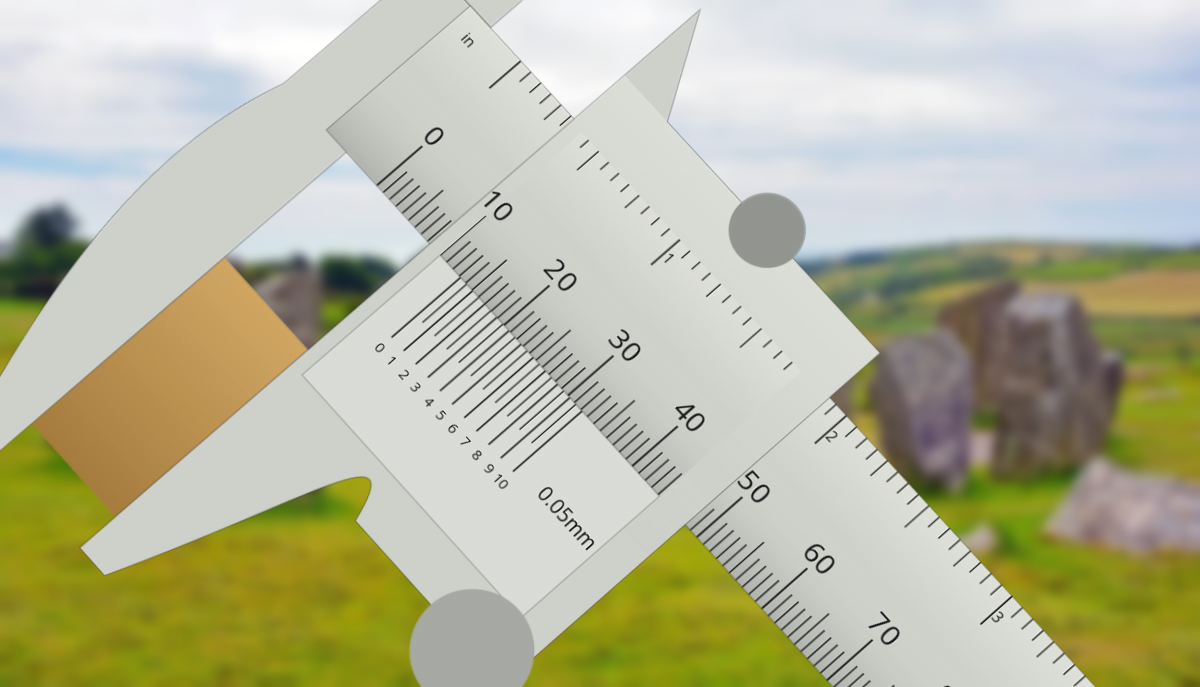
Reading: 13.2 mm
